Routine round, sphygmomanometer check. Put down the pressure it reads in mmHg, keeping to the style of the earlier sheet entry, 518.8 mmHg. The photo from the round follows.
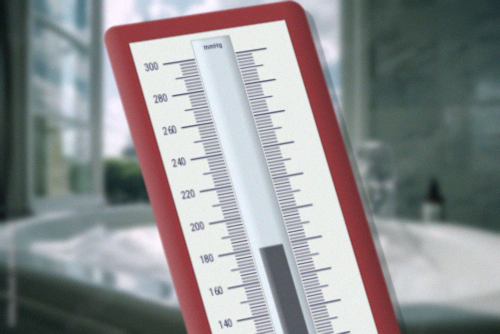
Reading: 180 mmHg
